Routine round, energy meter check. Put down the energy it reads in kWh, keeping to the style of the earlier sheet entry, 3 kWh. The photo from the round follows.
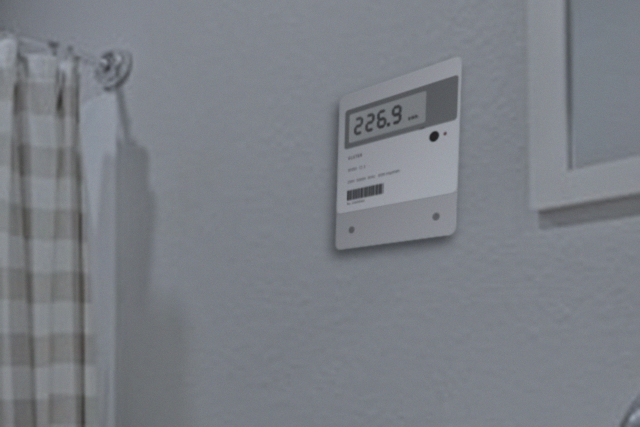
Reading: 226.9 kWh
